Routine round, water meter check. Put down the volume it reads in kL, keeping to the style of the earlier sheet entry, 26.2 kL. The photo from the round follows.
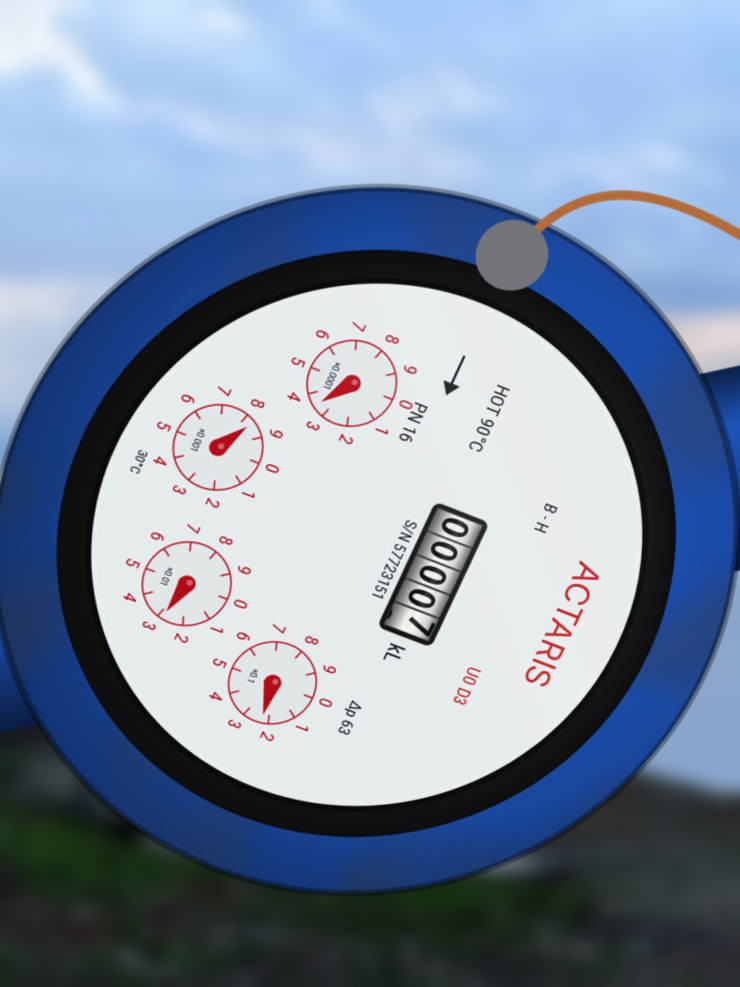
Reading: 7.2283 kL
